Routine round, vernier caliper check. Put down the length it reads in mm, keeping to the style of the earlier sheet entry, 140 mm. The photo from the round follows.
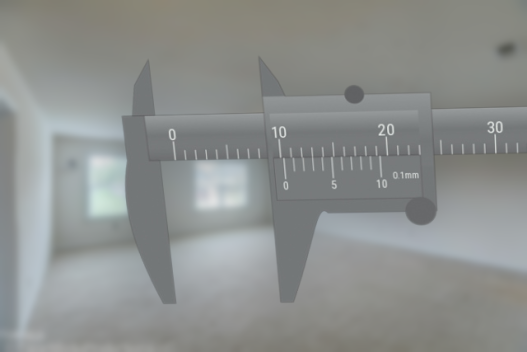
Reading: 10.3 mm
